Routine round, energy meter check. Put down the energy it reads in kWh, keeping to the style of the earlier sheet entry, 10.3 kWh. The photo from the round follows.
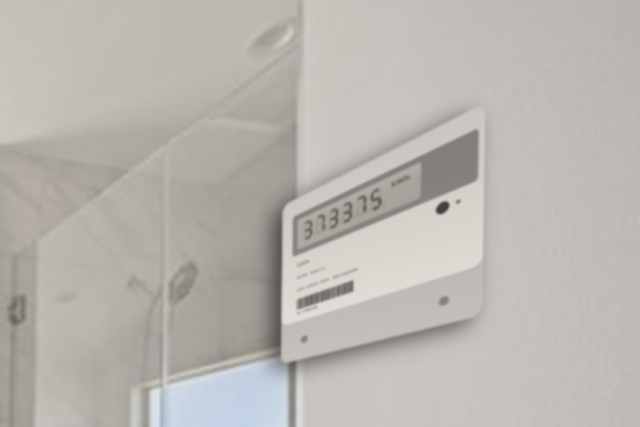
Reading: 373375 kWh
